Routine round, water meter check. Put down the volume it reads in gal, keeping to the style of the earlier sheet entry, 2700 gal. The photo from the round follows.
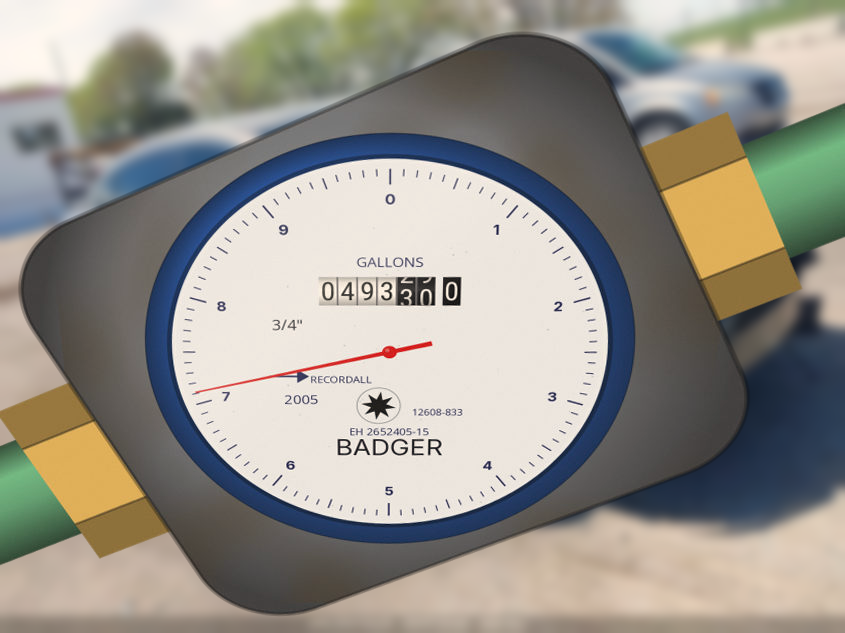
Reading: 493297.1 gal
